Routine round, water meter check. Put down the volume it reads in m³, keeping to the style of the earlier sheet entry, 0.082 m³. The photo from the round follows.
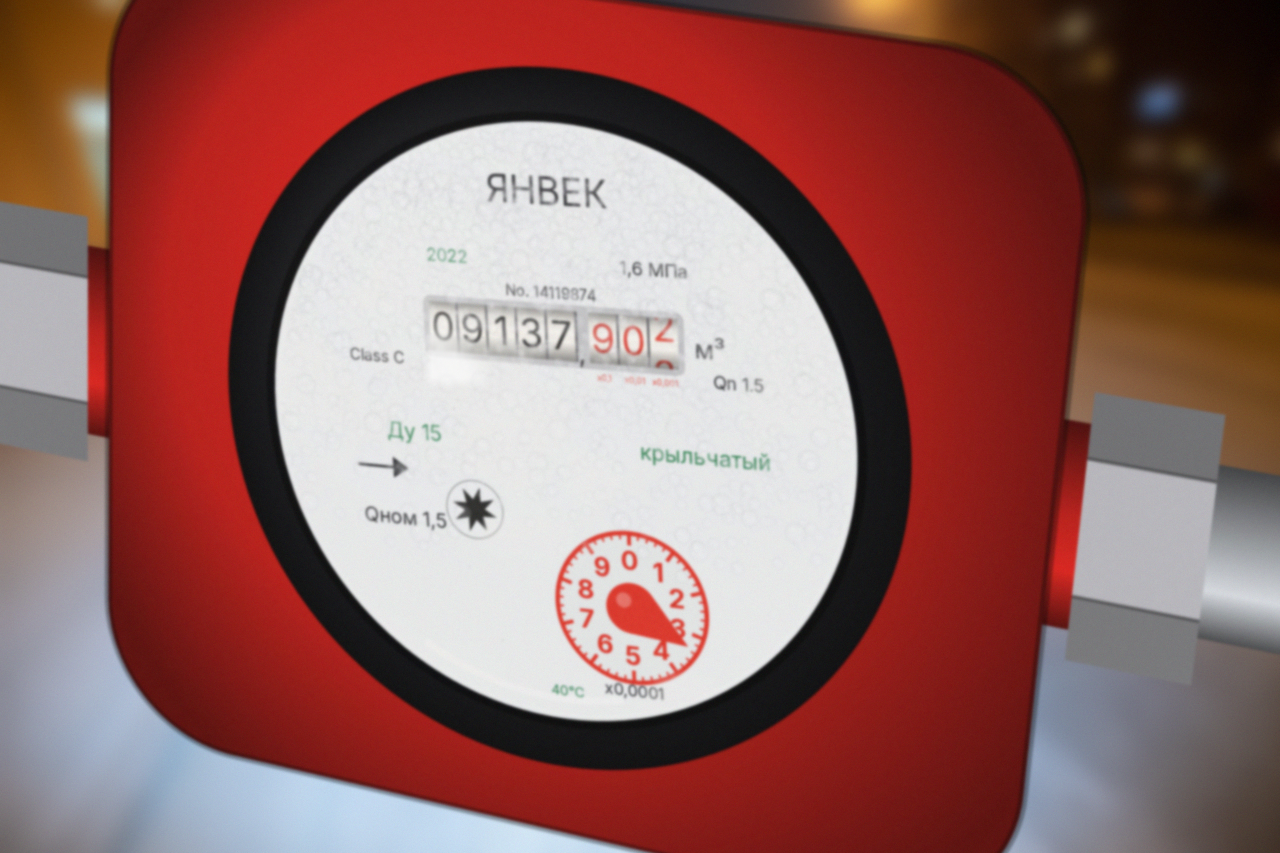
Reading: 9137.9023 m³
